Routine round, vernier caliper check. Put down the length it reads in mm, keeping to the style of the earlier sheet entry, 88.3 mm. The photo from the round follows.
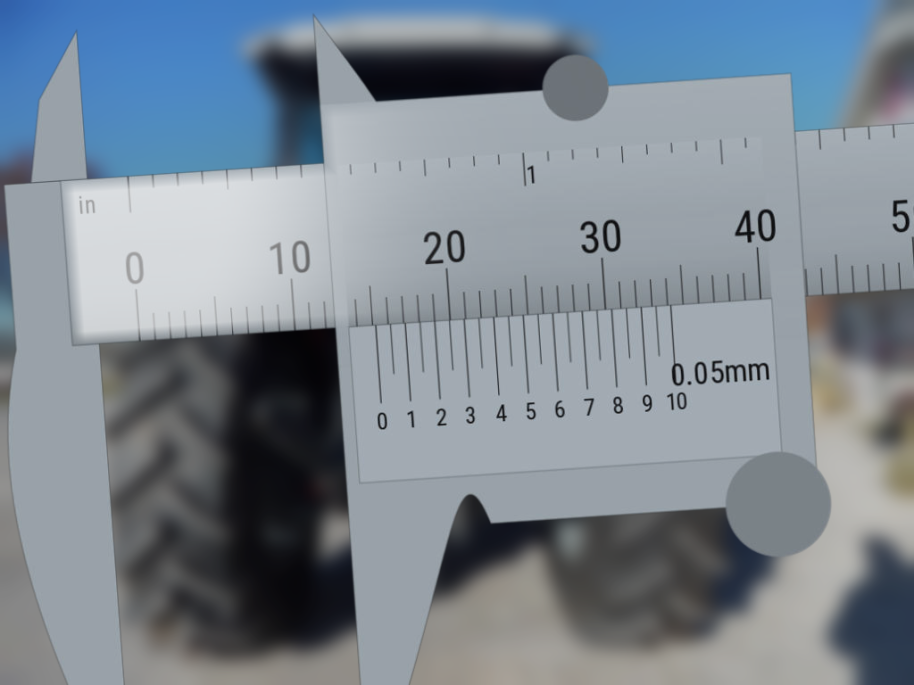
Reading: 15.2 mm
